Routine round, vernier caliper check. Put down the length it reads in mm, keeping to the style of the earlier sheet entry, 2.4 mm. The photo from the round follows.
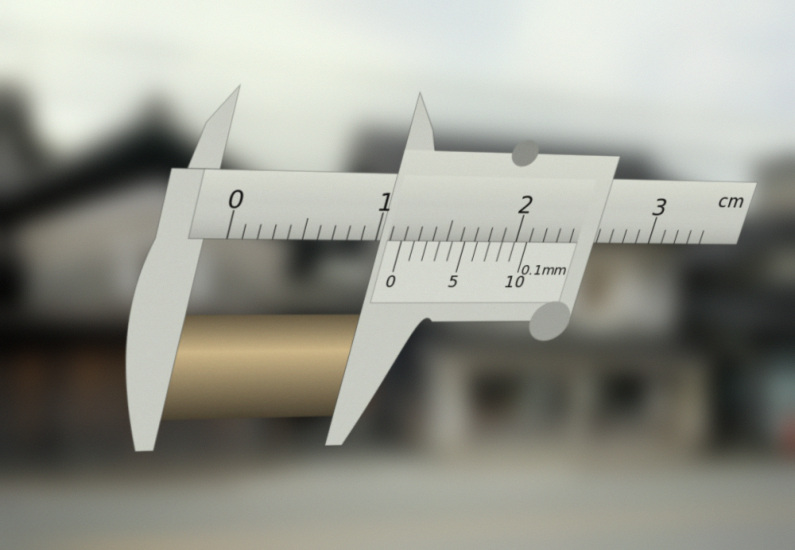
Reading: 11.8 mm
